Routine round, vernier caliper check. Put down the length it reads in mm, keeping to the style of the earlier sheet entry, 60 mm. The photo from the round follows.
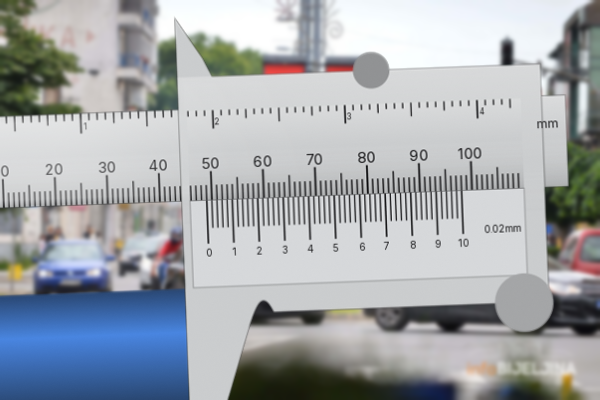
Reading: 49.0 mm
